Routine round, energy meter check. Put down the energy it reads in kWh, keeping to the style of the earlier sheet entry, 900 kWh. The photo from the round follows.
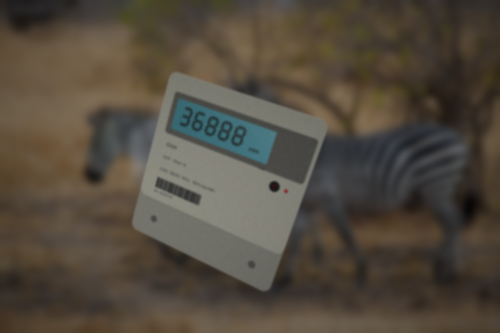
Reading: 36888 kWh
